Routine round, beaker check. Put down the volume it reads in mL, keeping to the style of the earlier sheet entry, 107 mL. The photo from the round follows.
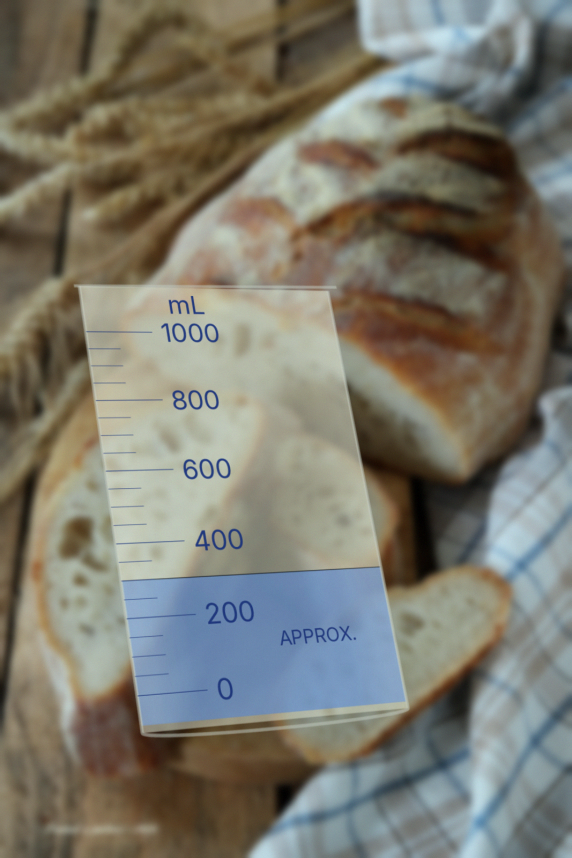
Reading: 300 mL
